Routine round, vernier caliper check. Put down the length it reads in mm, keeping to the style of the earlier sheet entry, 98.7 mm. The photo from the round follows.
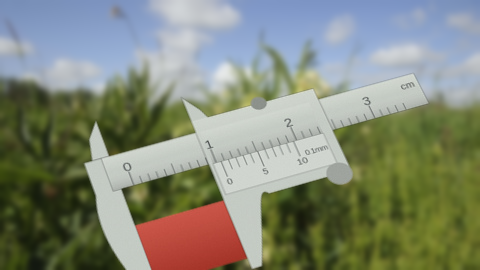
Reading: 10.6 mm
